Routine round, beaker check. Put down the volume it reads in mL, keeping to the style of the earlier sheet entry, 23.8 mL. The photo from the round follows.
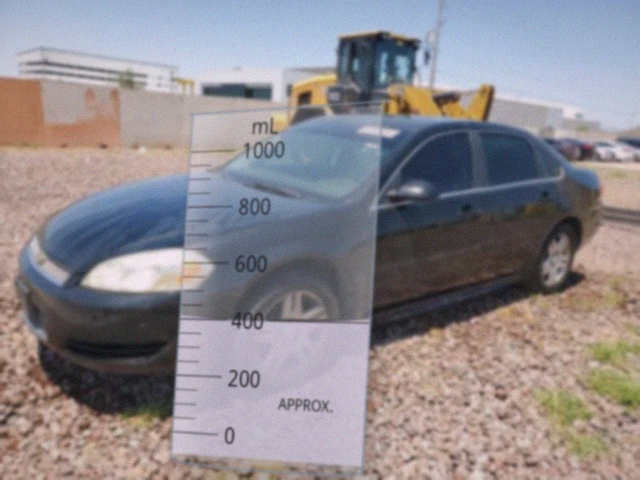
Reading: 400 mL
